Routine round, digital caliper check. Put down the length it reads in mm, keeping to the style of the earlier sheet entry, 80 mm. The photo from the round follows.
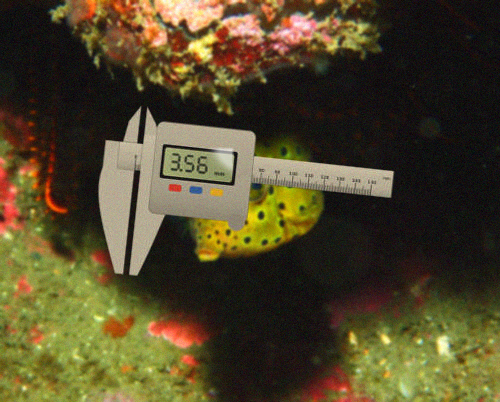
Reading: 3.56 mm
